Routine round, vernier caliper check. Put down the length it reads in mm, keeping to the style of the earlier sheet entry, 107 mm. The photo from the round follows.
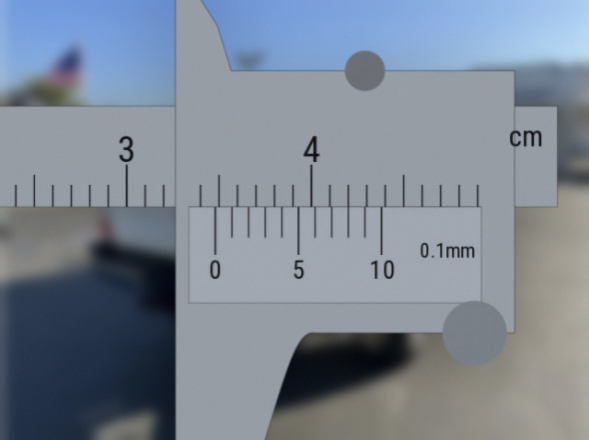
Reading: 34.8 mm
